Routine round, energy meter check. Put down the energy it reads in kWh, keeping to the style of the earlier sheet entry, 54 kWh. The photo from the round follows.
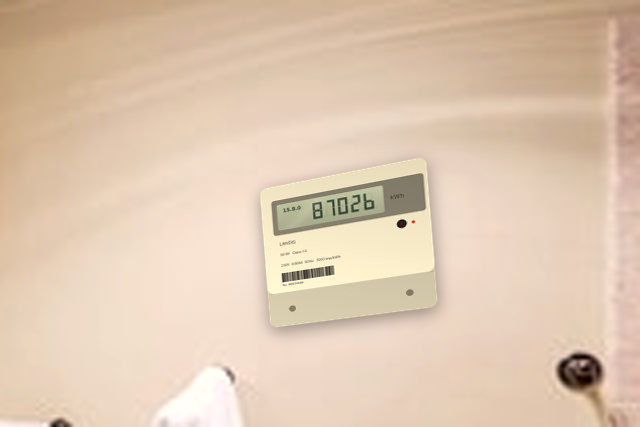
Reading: 87026 kWh
